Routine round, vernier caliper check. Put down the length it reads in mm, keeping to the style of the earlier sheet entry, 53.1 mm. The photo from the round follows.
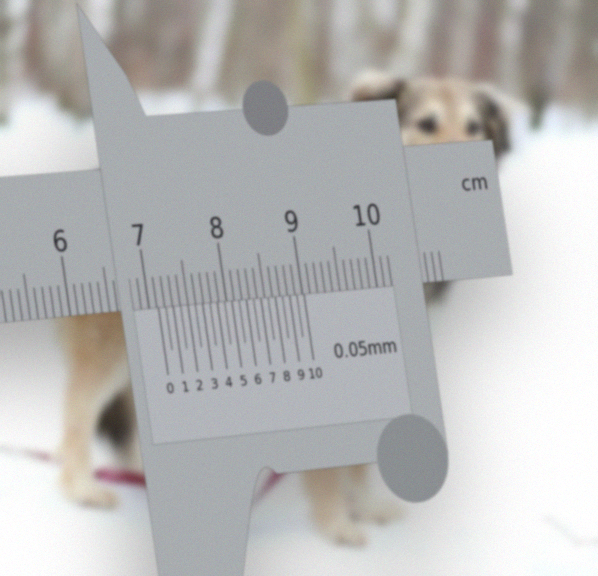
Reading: 71.2 mm
